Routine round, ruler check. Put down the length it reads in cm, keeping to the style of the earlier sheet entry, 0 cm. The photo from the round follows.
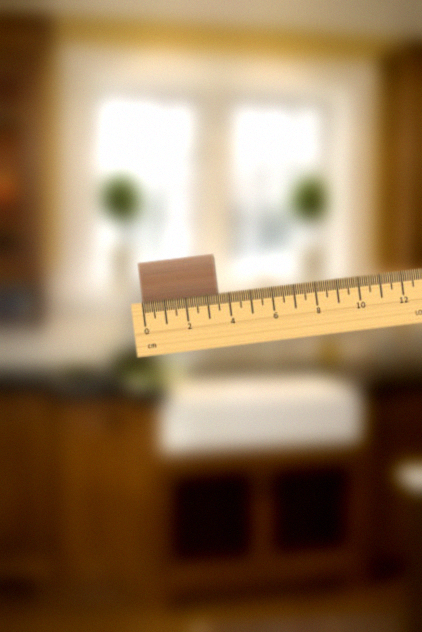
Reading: 3.5 cm
